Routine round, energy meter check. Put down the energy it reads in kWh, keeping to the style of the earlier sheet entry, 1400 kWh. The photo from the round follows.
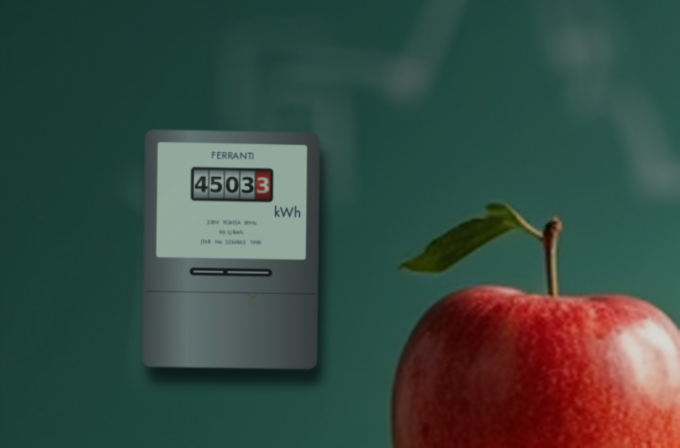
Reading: 4503.3 kWh
